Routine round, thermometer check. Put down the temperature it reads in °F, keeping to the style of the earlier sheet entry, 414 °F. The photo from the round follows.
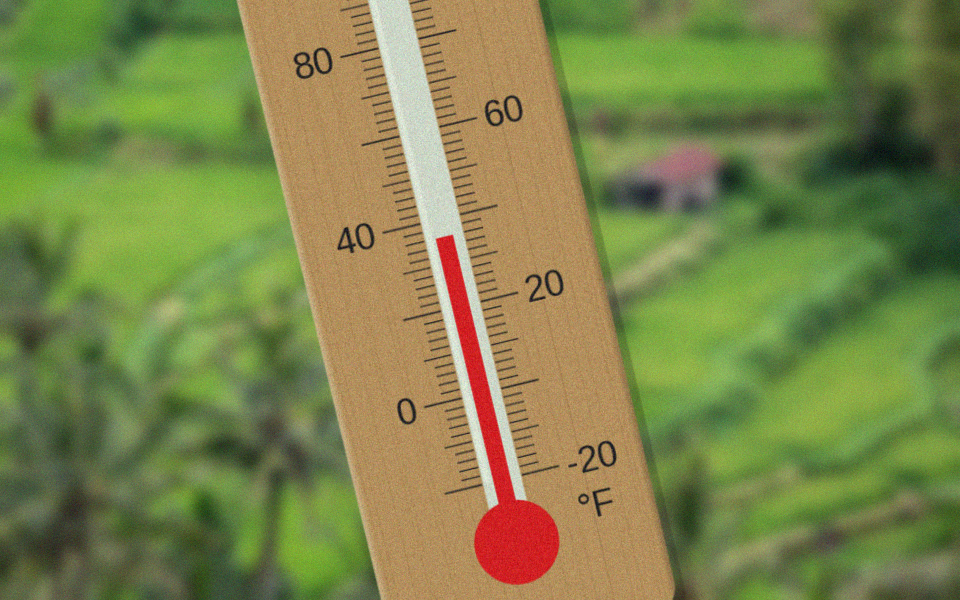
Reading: 36 °F
